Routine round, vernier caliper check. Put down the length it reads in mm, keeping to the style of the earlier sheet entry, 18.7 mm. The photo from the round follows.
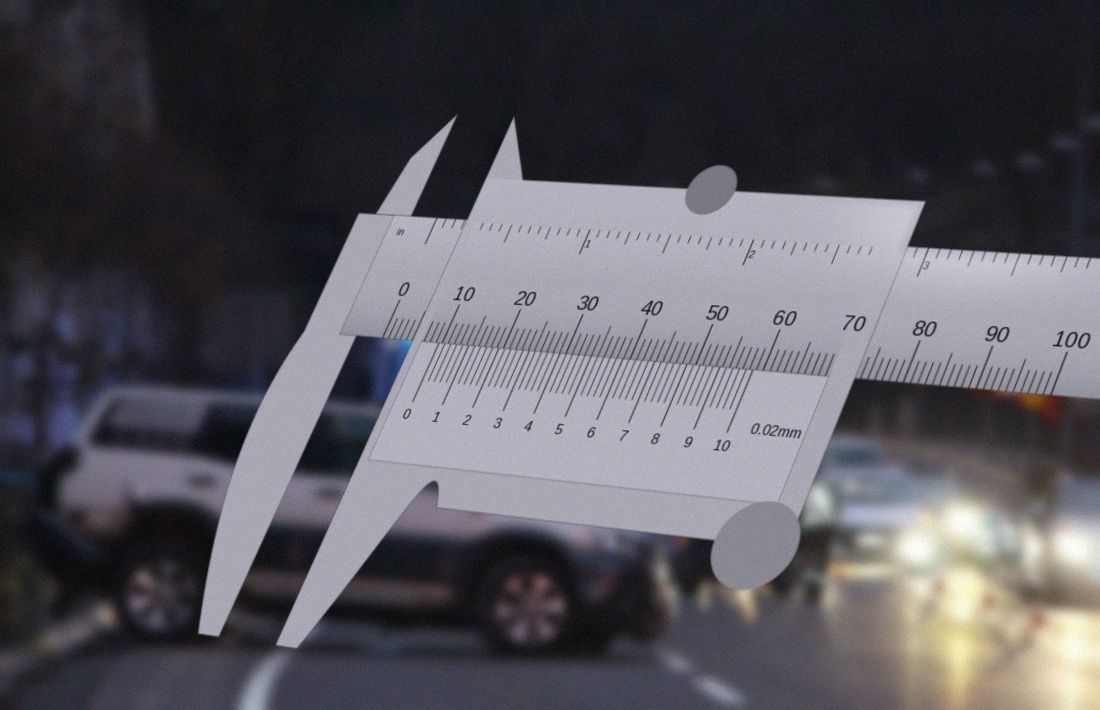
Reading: 9.5 mm
